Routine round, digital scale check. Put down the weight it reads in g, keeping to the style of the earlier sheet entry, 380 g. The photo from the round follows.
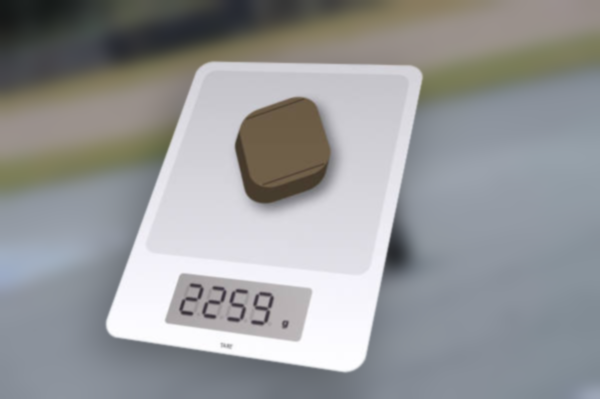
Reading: 2259 g
